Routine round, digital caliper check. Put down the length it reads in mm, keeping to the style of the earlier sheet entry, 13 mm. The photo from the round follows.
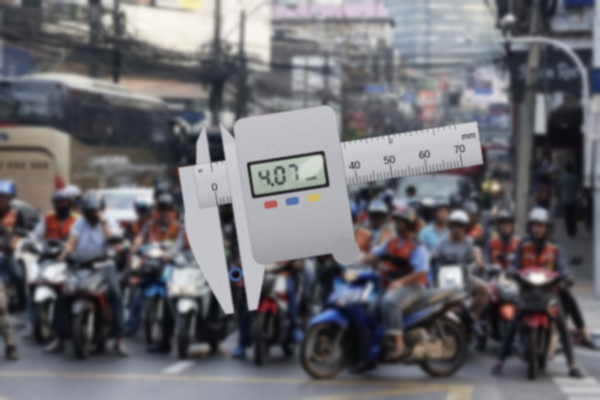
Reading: 4.07 mm
